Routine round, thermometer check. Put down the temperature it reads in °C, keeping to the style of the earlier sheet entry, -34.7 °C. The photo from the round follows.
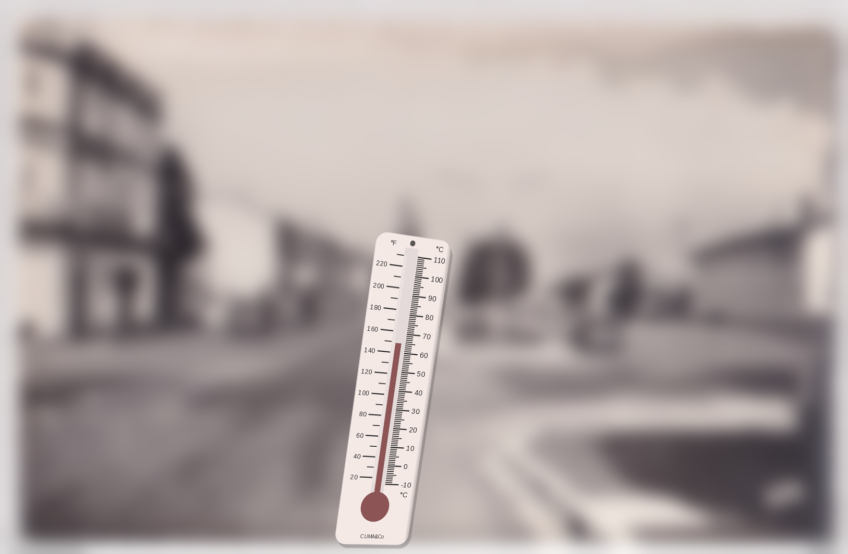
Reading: 65 °C
